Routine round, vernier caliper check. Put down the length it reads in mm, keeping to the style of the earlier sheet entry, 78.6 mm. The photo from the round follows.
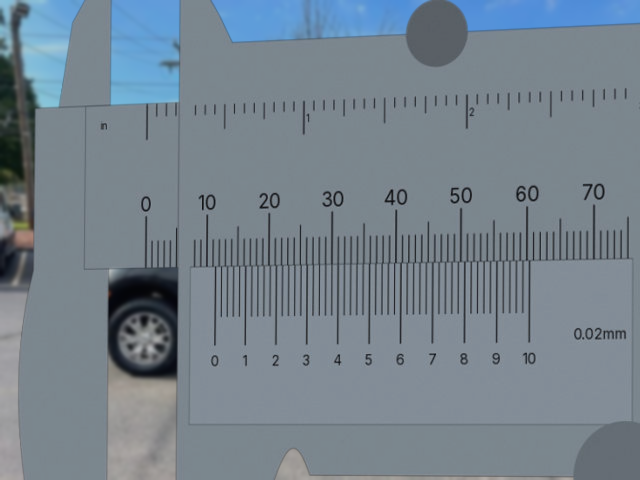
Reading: 11.4 mm
